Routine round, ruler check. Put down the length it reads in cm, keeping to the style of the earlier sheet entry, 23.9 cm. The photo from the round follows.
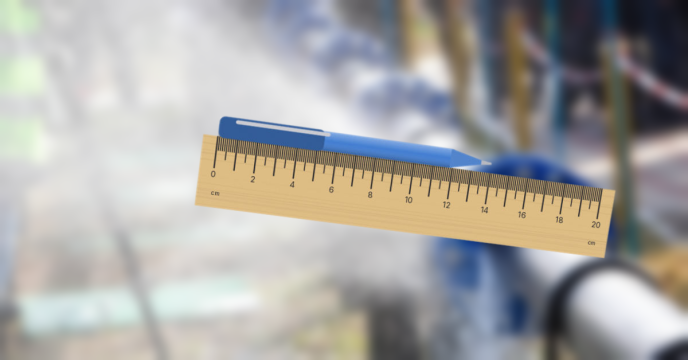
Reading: 14 cm
